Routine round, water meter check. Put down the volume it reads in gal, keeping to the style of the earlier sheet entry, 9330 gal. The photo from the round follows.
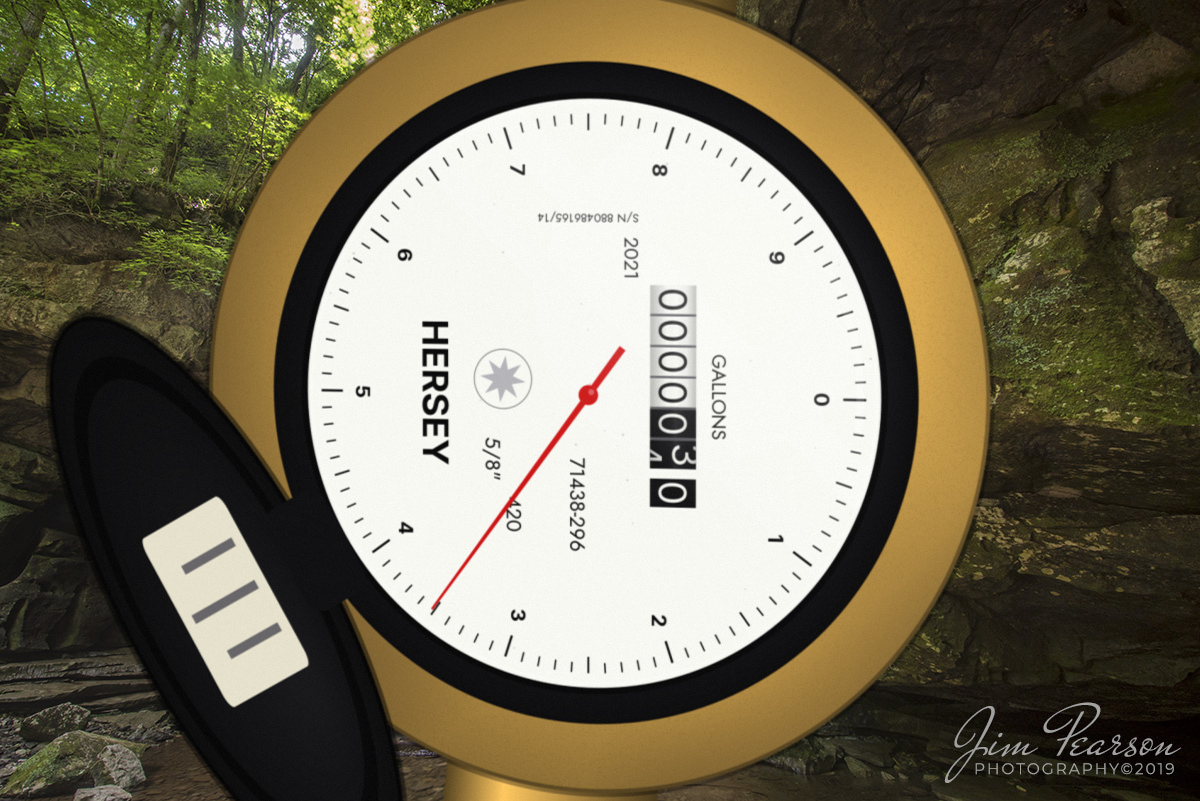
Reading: 33.5 gal
